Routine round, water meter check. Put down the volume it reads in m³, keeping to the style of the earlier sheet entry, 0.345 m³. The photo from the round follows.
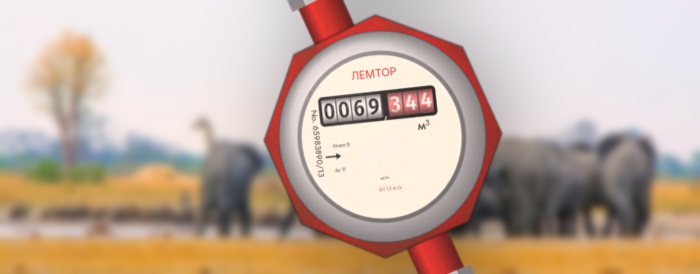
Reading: 69.344 m³
